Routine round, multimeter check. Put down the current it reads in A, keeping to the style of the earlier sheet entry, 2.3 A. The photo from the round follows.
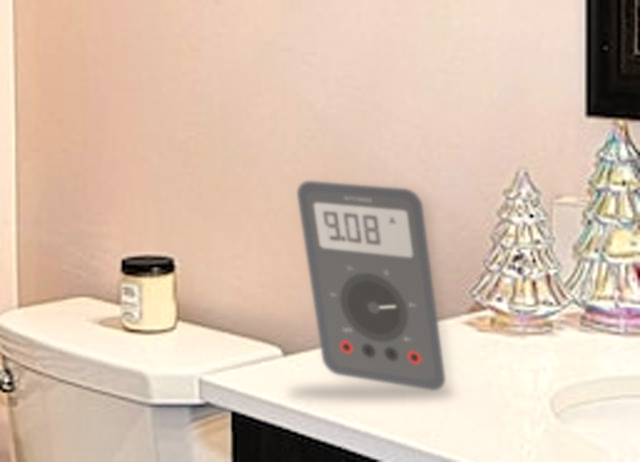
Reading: 9.08 A
